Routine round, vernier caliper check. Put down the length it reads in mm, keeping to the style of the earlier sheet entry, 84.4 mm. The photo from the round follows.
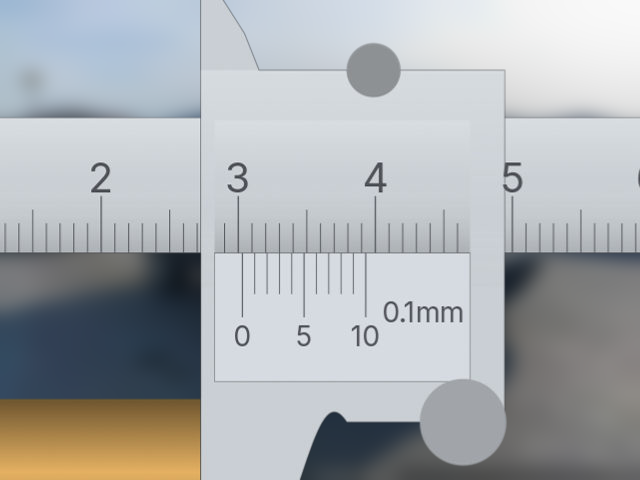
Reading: 30.3 mm
